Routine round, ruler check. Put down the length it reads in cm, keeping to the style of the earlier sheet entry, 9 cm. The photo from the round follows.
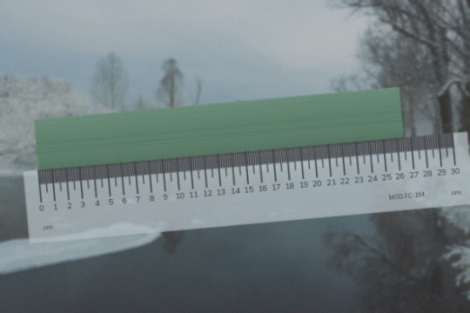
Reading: 26.5 cm
